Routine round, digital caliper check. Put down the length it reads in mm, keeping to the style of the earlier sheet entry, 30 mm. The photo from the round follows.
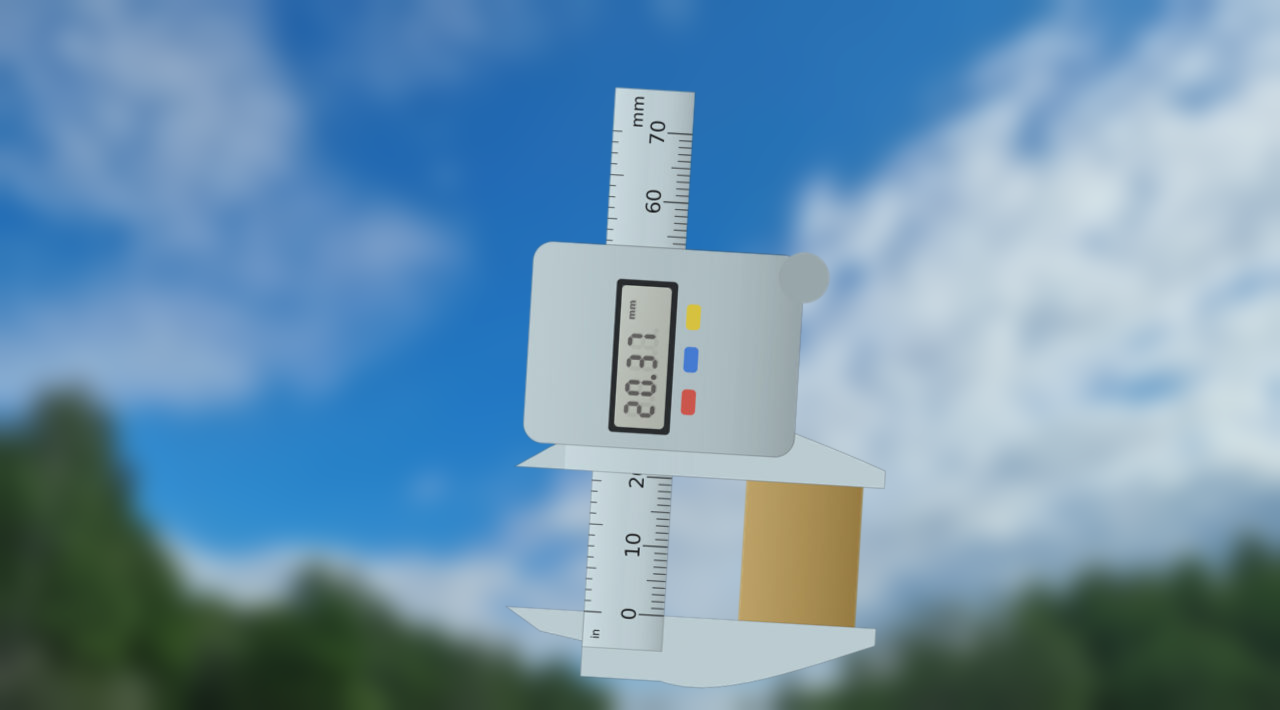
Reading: 20.37 mm
